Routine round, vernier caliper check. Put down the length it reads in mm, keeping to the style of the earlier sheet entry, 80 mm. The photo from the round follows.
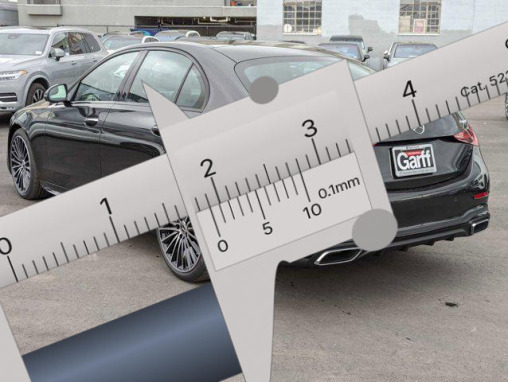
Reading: 19.0 mm
